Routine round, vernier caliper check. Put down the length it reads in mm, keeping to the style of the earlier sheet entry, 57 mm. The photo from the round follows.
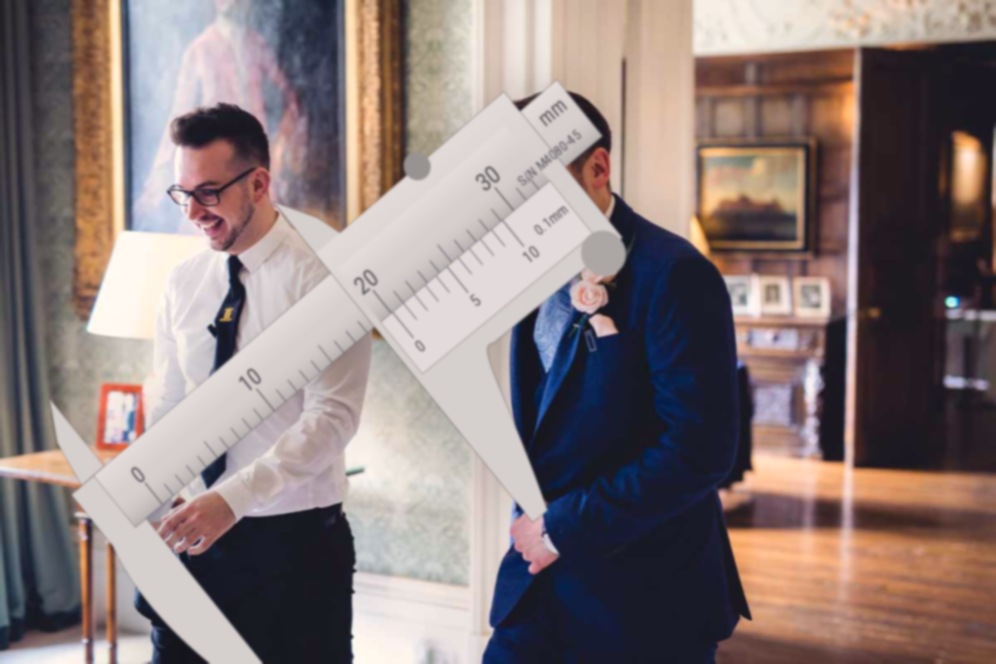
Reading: 20.1 mm
